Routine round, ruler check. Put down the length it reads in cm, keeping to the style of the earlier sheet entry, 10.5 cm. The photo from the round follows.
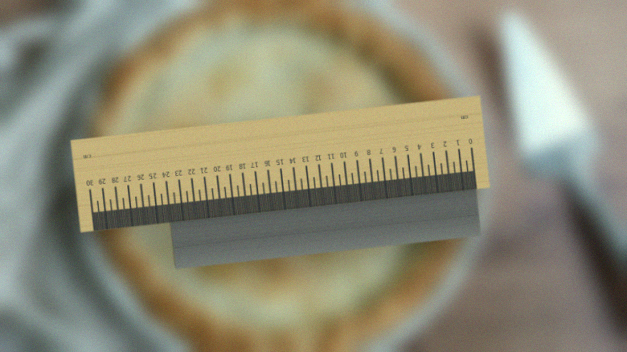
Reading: 24 cm
